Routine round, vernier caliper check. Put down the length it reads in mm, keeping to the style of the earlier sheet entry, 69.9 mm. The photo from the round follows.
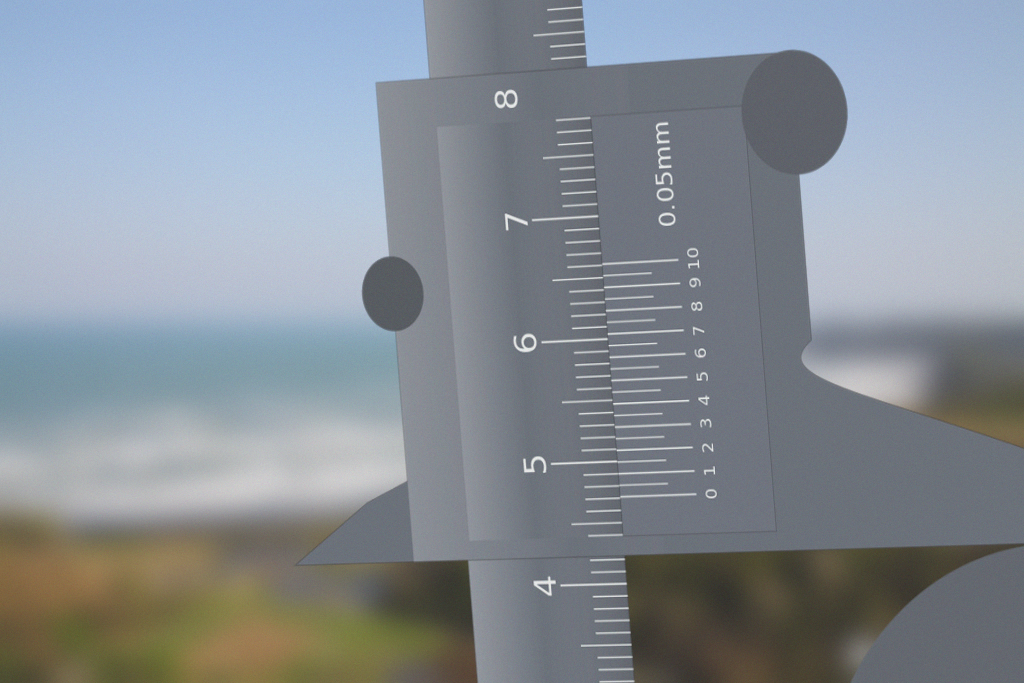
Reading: 47.1 mm
